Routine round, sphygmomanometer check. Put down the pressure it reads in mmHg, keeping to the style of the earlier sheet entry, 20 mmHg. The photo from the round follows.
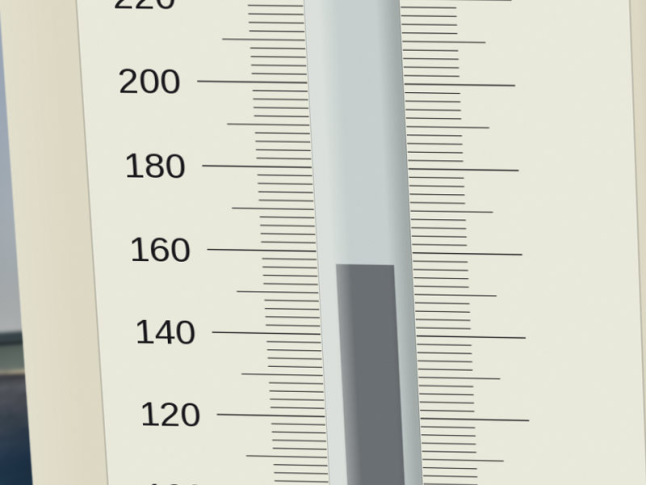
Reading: 157 mmHg
